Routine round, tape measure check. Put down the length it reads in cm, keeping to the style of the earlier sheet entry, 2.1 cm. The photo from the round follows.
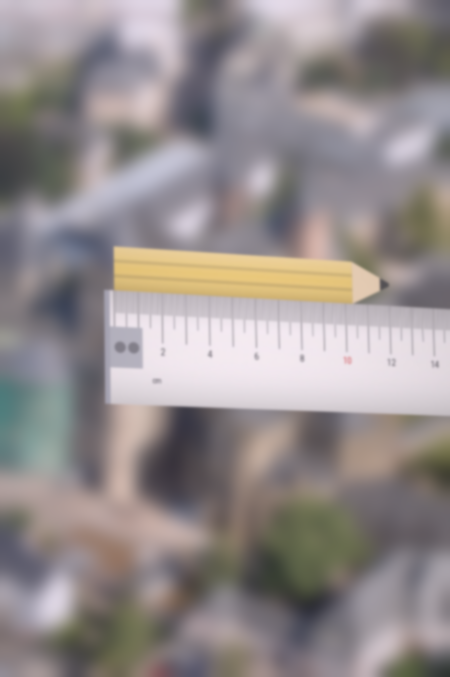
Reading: 12 cm
